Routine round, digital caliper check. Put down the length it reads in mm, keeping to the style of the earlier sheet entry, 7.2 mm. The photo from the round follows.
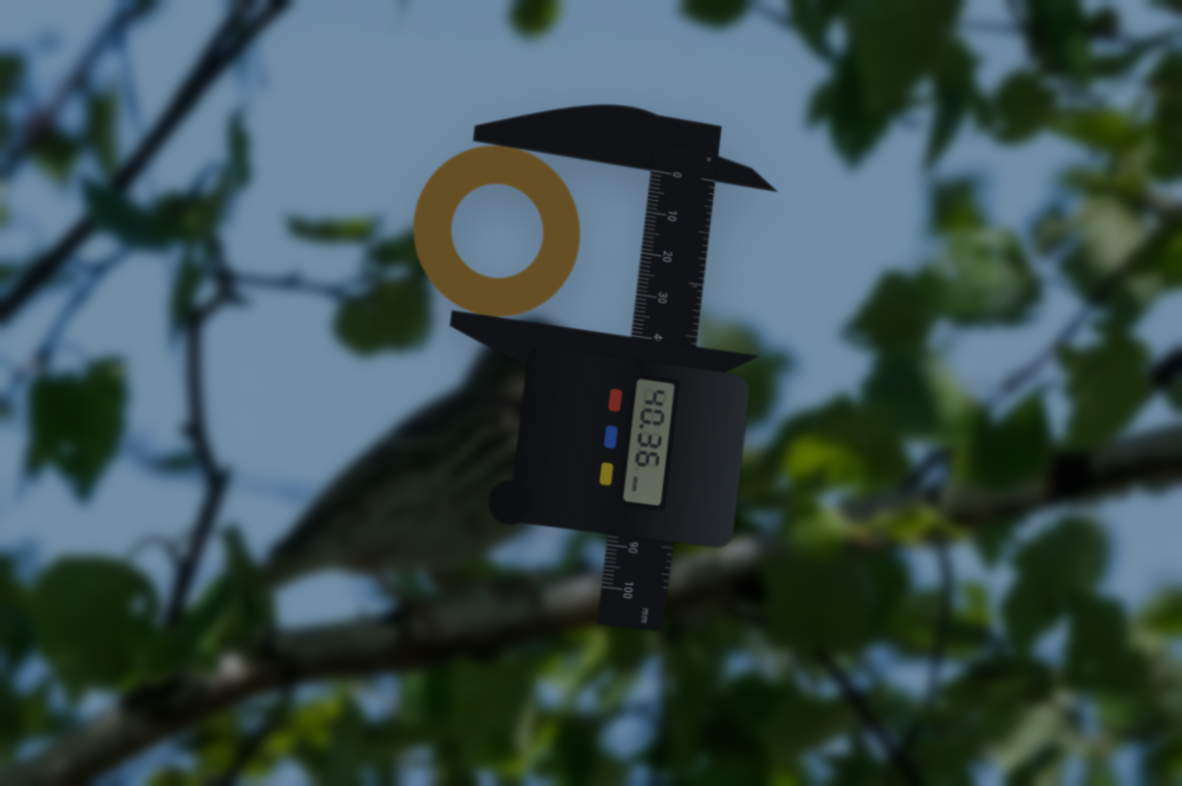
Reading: 40.36 mm
